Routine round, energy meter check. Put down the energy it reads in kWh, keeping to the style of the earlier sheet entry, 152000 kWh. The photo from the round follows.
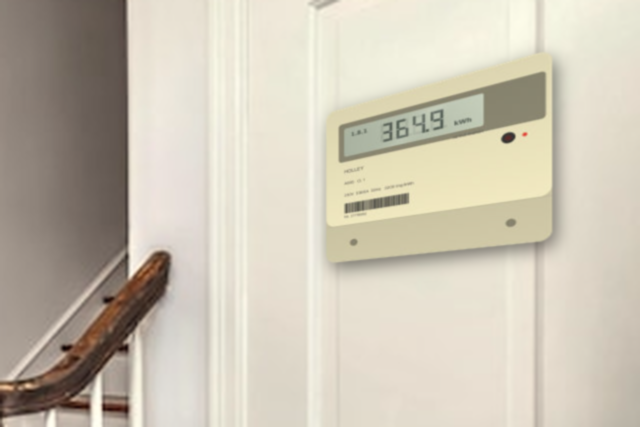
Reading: 364.9 kWh
